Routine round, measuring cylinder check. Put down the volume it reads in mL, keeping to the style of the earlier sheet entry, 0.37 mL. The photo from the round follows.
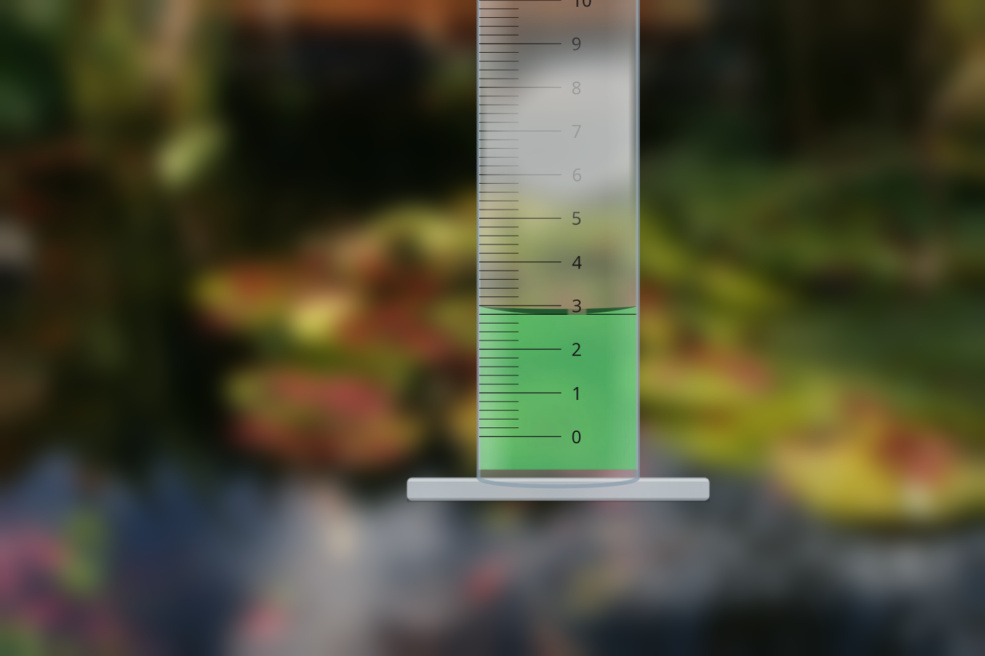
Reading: 2.8 mL
